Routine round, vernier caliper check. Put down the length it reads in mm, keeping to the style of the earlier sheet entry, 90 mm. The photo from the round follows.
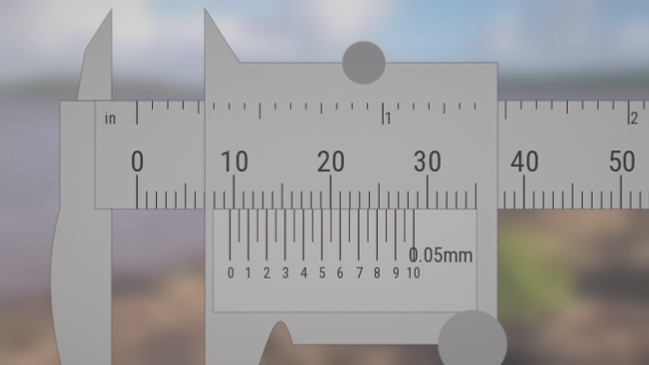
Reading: 9.6 mm
